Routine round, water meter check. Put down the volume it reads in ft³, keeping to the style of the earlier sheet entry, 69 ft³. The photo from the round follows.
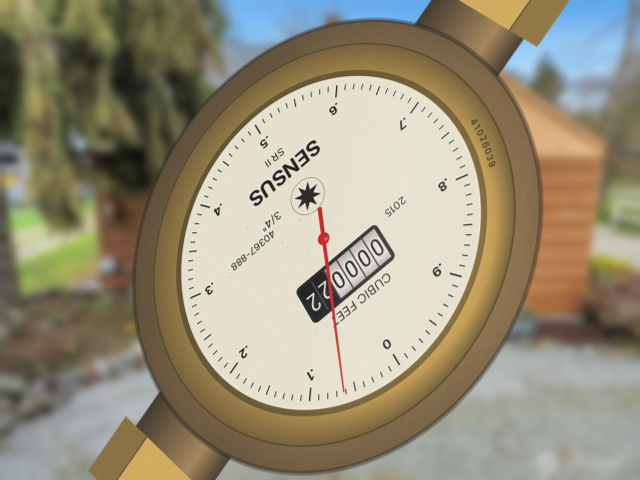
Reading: 22.06 ft³
